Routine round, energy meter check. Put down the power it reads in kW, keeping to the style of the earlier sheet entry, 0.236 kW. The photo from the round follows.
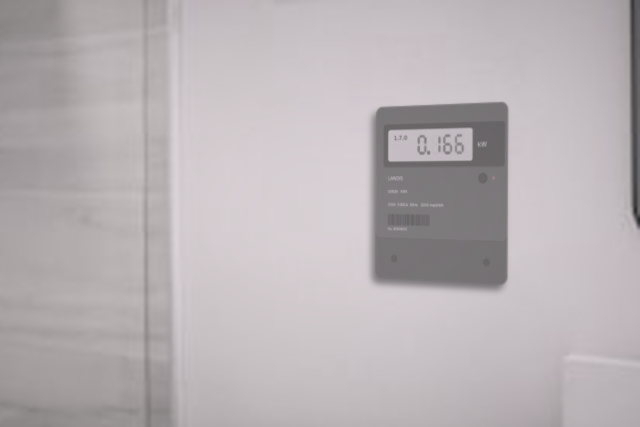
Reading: 0.166 kW
